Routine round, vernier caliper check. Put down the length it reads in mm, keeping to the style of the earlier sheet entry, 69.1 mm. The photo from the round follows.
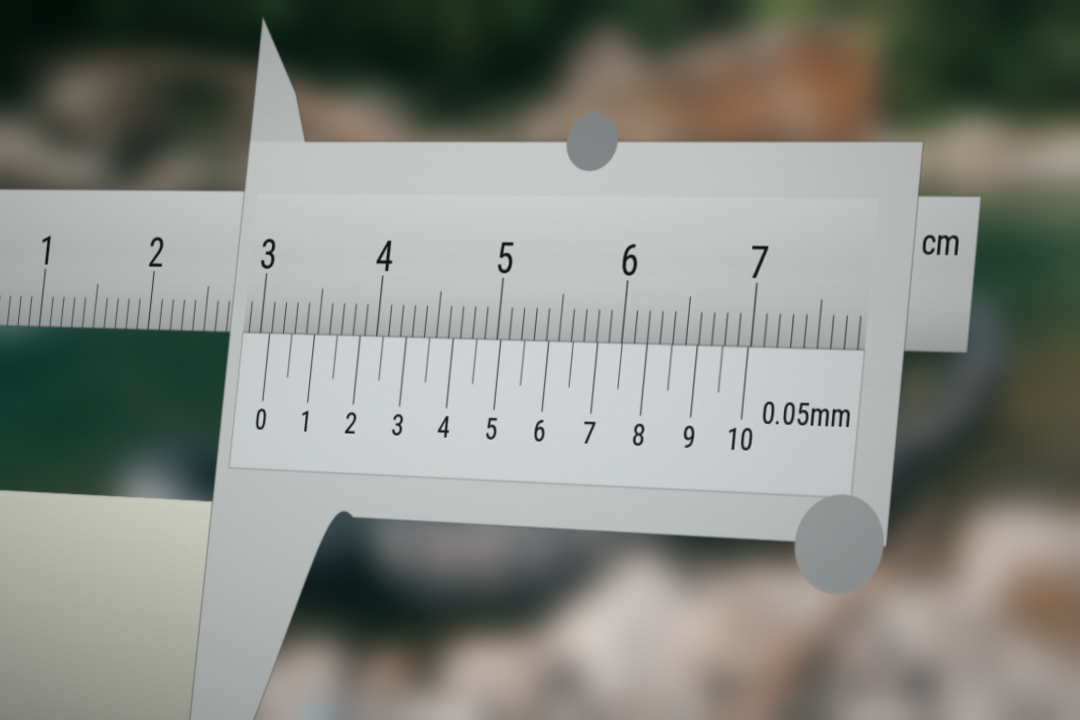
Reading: 30.8 mm
